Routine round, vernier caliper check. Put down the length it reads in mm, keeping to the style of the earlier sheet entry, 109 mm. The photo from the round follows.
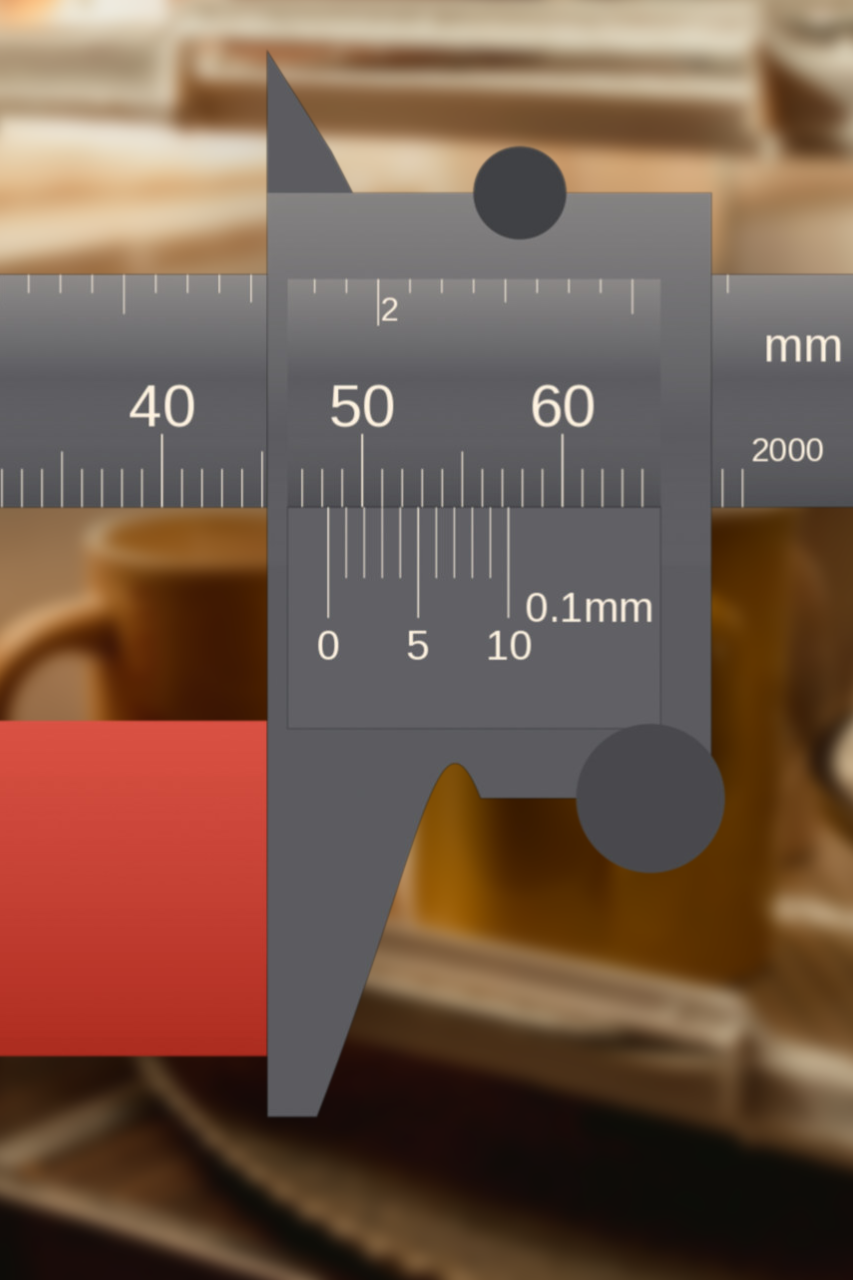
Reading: 48.3 mm
